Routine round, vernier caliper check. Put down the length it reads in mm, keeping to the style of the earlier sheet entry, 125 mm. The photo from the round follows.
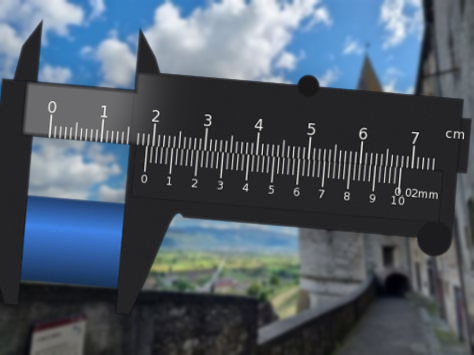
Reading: 18.8 mm
